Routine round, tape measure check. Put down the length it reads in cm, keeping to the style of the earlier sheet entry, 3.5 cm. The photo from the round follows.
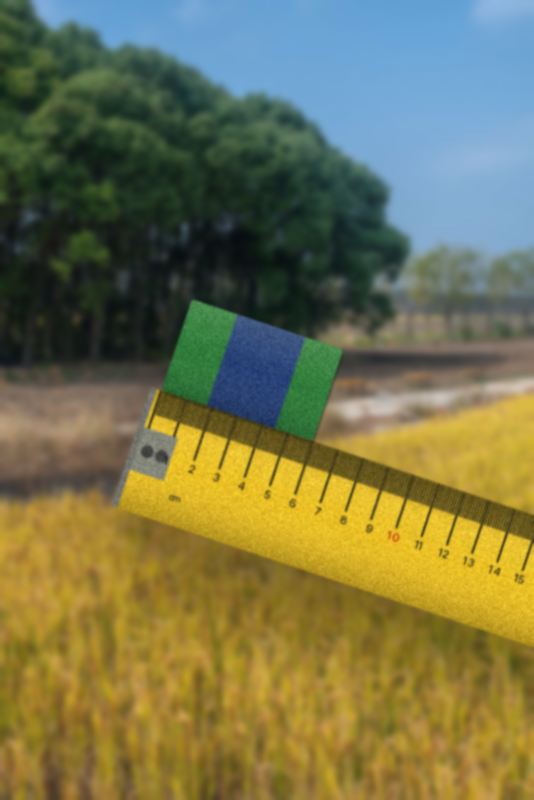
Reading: 6 cm
